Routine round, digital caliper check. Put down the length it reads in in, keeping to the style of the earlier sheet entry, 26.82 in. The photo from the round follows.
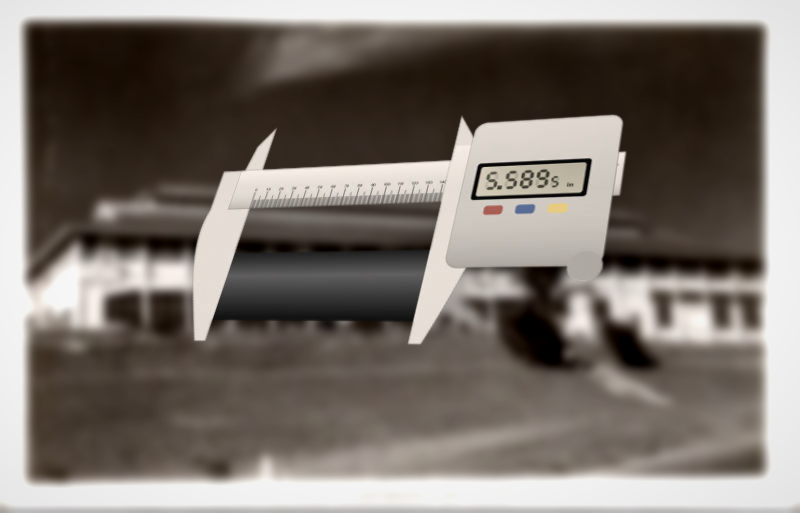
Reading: 5.5895 in
